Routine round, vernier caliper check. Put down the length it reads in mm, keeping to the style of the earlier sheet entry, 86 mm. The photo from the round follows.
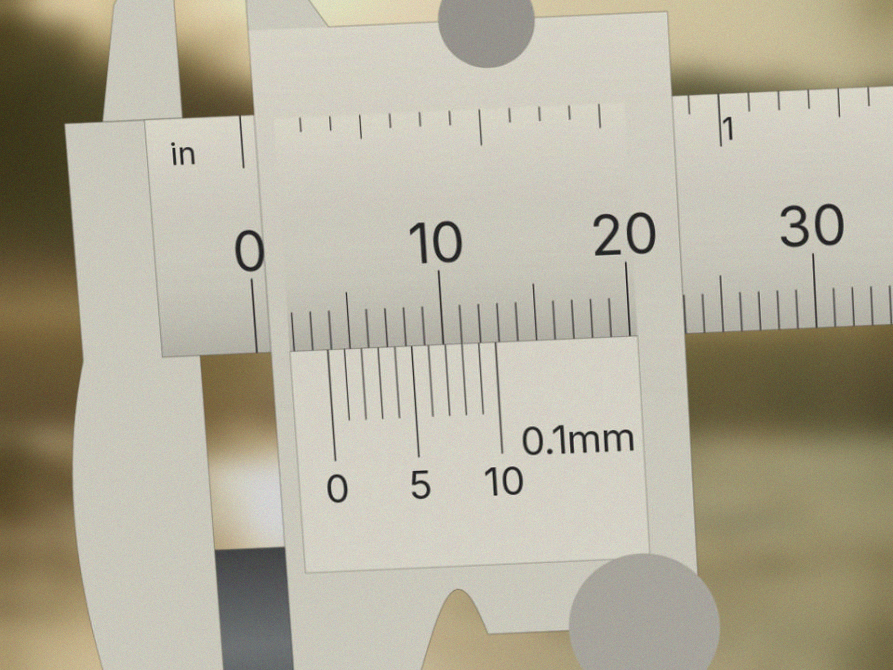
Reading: 3.8 mm
